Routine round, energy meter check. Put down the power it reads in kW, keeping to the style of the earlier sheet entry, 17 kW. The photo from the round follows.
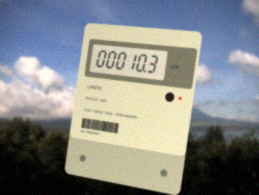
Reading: 10.3 kW
